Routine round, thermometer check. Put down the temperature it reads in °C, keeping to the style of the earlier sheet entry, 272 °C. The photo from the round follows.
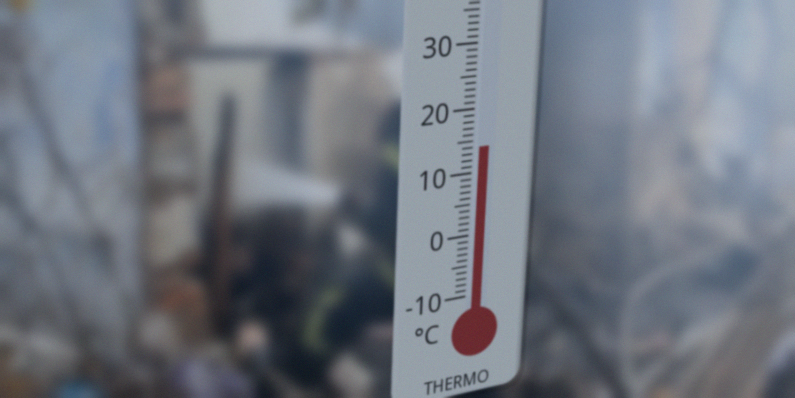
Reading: 14 °C
